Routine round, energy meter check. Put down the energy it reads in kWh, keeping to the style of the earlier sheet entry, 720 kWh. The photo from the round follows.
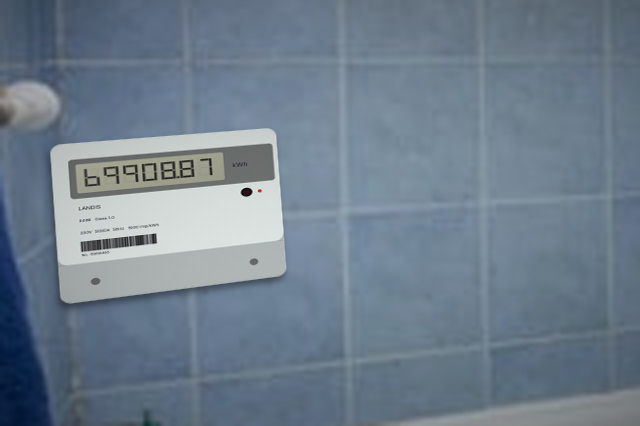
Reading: 69908.87 kWh
